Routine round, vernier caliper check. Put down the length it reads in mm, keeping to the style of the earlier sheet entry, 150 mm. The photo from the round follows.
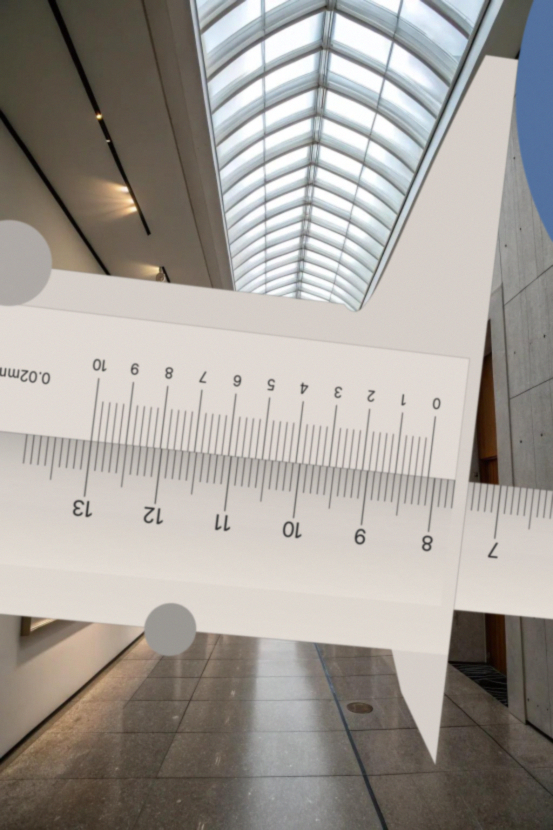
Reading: 81.0 mm
